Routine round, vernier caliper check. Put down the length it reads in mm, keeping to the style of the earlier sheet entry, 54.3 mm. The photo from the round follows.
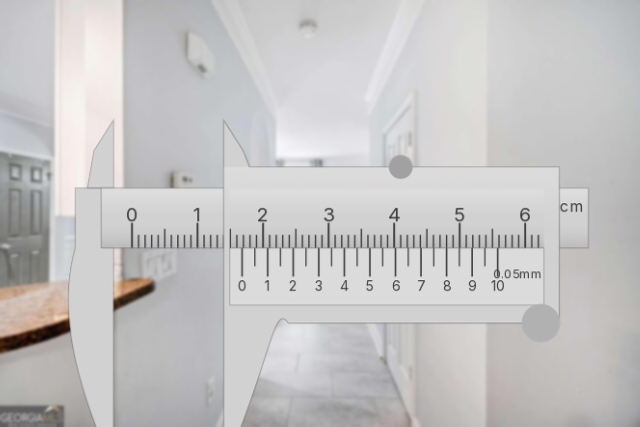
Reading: 16.8 mm
